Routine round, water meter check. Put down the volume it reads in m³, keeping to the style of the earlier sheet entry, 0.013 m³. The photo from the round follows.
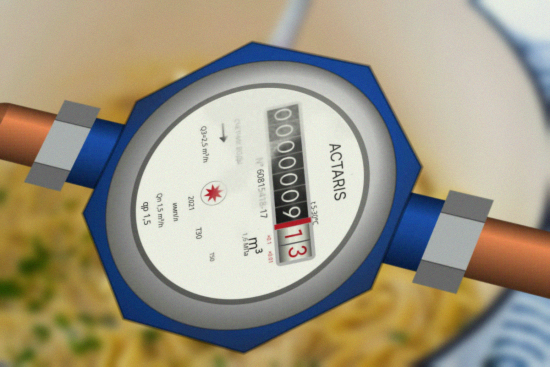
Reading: 9.13 m³
